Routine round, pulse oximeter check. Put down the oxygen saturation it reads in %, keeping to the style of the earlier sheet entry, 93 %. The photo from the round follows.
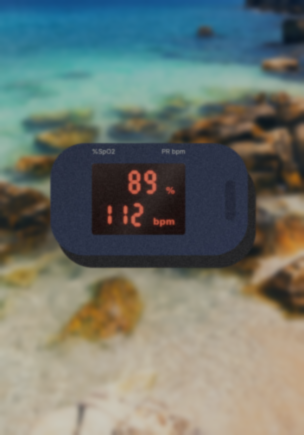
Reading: 89 %
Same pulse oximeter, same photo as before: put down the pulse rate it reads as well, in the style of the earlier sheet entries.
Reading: 112 bpm
